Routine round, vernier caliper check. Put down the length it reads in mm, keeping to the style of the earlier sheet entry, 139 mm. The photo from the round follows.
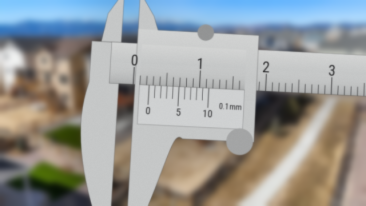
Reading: 2.4 mm
